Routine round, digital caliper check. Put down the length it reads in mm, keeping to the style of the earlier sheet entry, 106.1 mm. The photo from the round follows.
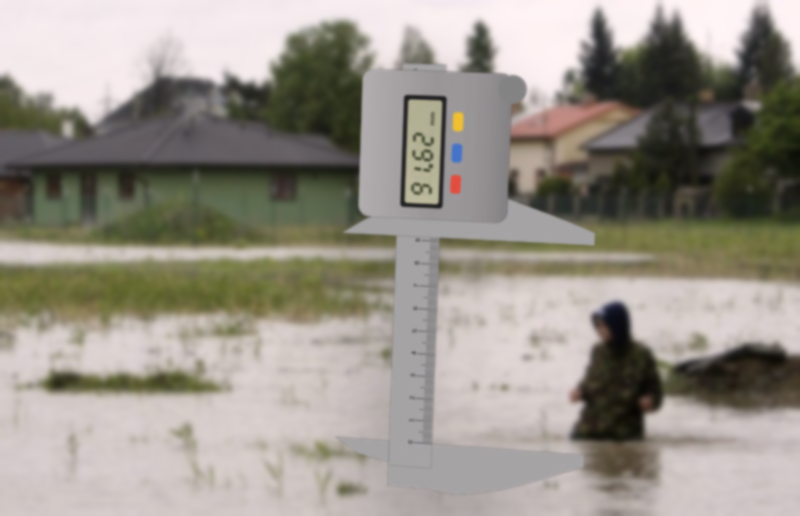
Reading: 91.62 mm
